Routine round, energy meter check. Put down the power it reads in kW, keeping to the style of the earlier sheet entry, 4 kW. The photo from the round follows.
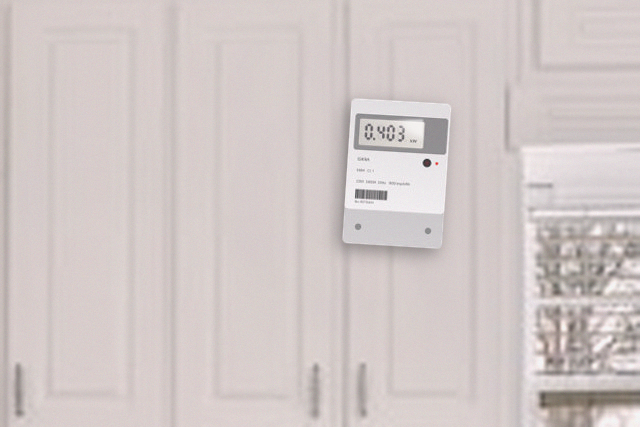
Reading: 0.403 kW
